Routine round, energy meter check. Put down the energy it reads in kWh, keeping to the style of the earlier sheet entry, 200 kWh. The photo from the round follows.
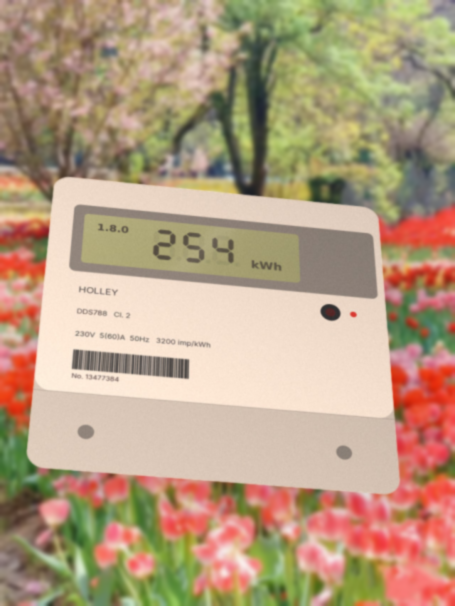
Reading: 254 kWh
